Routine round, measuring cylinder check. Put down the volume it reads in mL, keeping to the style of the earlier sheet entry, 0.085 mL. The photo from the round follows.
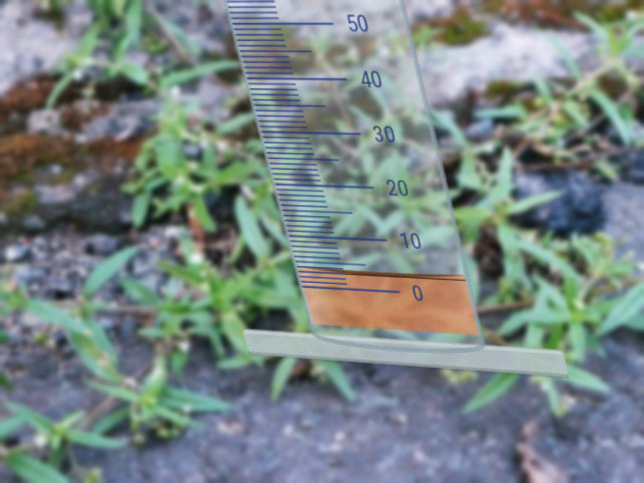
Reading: 3 mL
